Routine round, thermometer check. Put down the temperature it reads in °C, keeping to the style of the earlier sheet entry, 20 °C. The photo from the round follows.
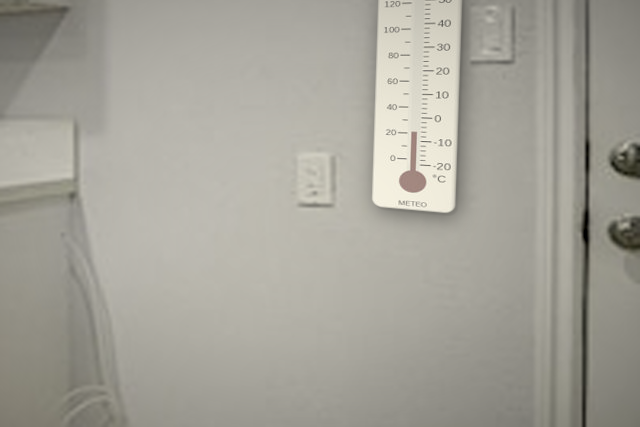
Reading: -6 °C
